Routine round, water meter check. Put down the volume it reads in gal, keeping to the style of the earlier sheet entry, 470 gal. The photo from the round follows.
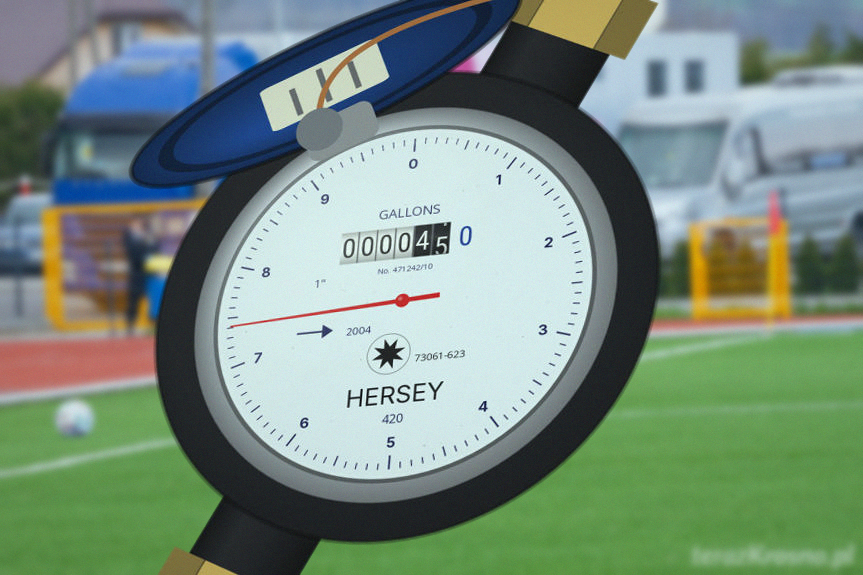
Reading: 447.4 gal
